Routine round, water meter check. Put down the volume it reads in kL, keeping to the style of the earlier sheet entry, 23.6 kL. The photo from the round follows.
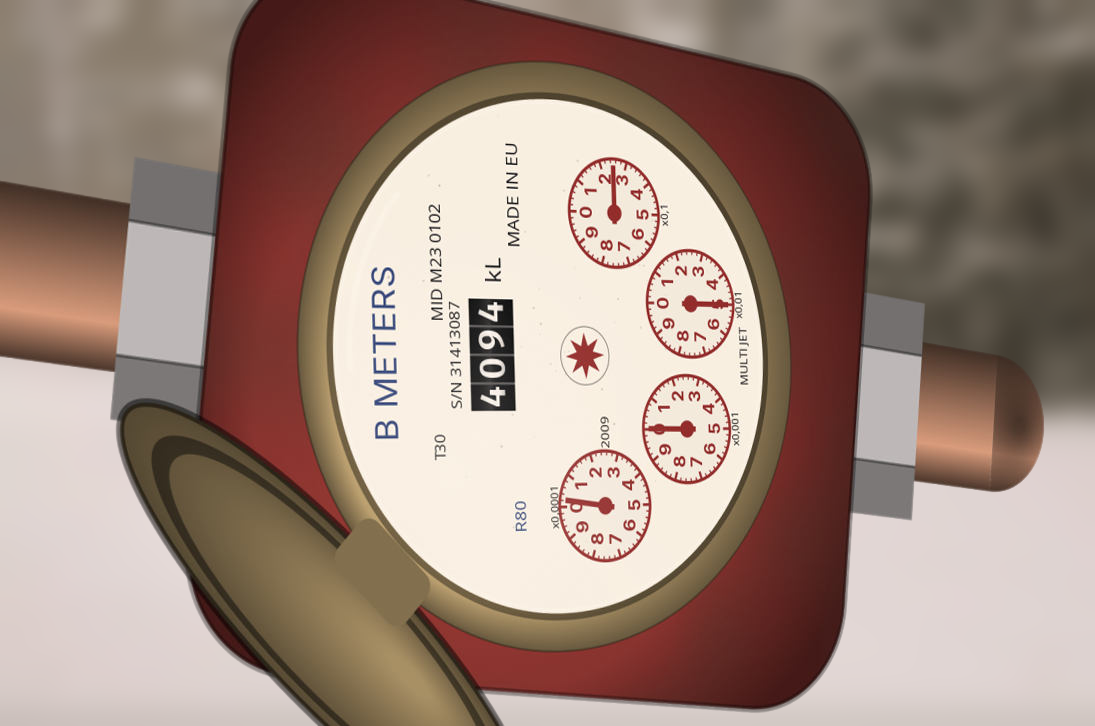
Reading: 4094.2500 kL
